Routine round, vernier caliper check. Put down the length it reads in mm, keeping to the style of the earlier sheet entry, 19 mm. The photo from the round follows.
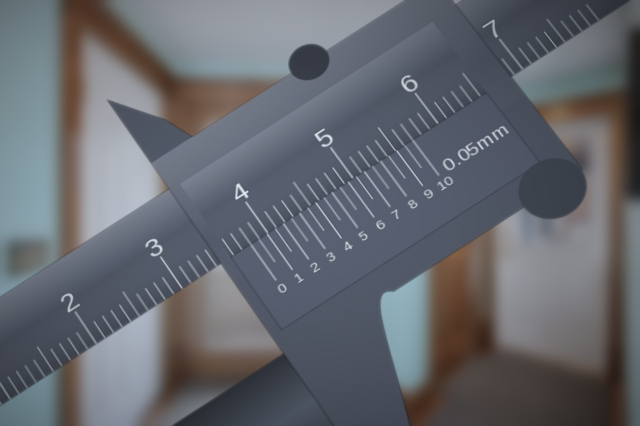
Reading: 38.0 mm
